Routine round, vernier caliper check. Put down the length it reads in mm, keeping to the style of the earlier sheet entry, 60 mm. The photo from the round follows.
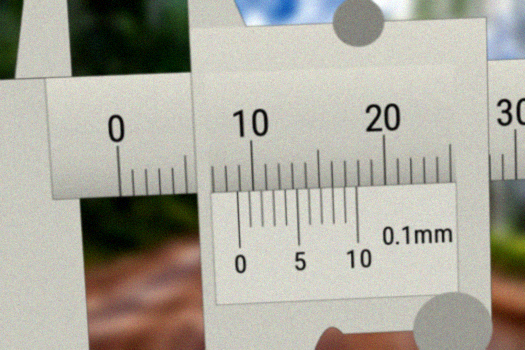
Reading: 8.8 mm
